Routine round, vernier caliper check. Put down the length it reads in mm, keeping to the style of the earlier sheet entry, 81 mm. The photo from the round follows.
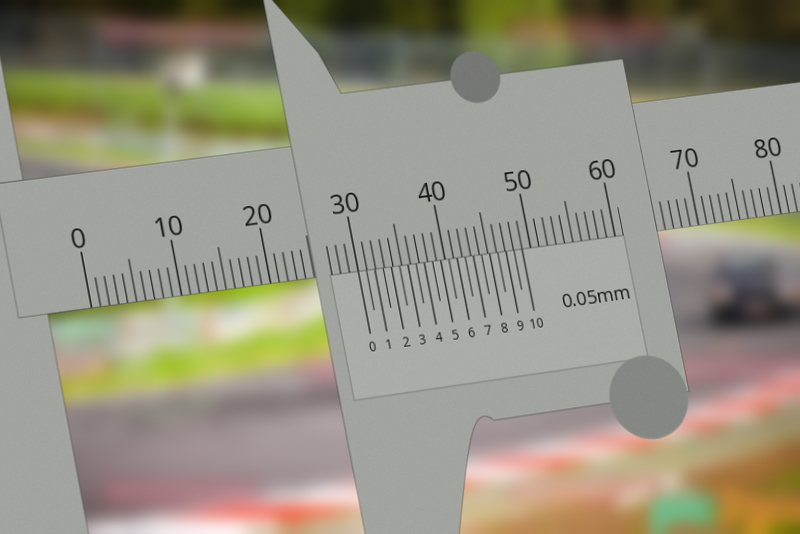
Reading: 30.0 mm
